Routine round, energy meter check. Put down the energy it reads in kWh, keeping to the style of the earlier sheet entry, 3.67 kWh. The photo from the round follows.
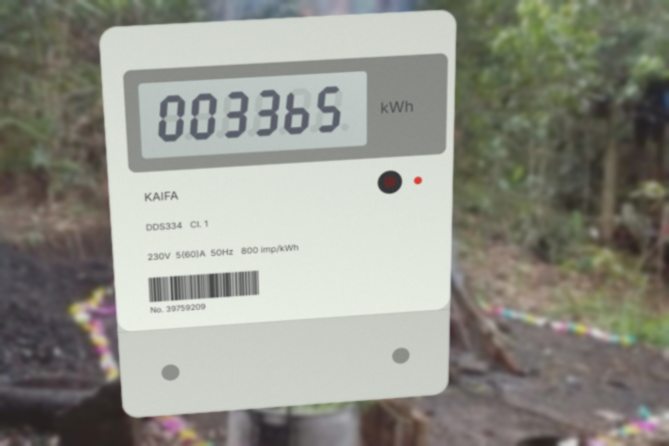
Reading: 3365 kWh
